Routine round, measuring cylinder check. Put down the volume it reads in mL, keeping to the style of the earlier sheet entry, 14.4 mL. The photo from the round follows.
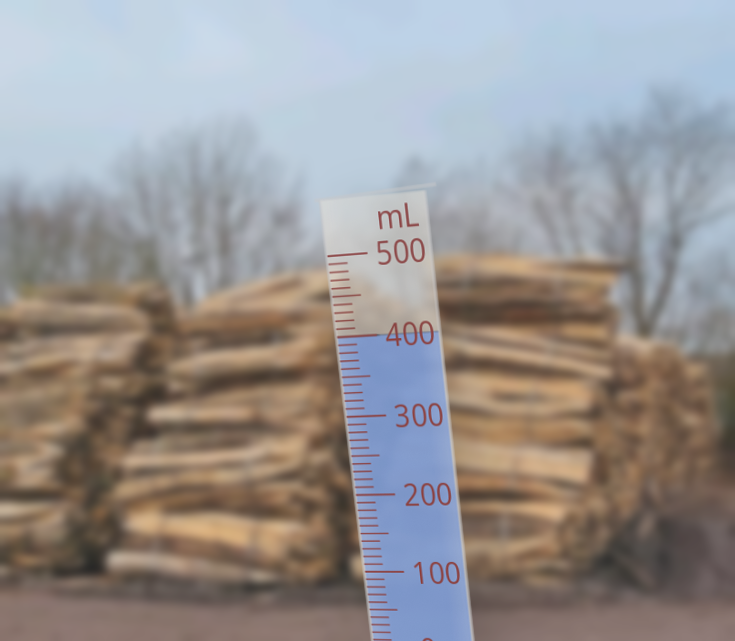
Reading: 400 mL
